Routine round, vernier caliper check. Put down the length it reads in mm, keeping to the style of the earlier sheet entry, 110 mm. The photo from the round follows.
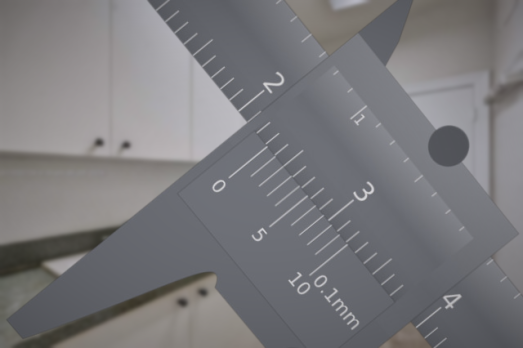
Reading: 23.2 mm
